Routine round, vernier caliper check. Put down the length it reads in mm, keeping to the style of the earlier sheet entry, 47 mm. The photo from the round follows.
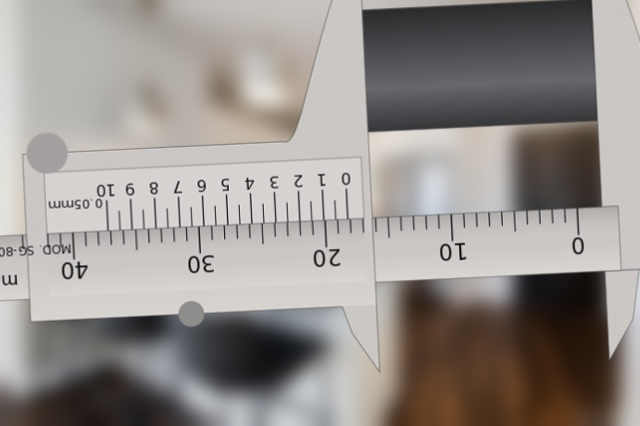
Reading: 18.2 mm
